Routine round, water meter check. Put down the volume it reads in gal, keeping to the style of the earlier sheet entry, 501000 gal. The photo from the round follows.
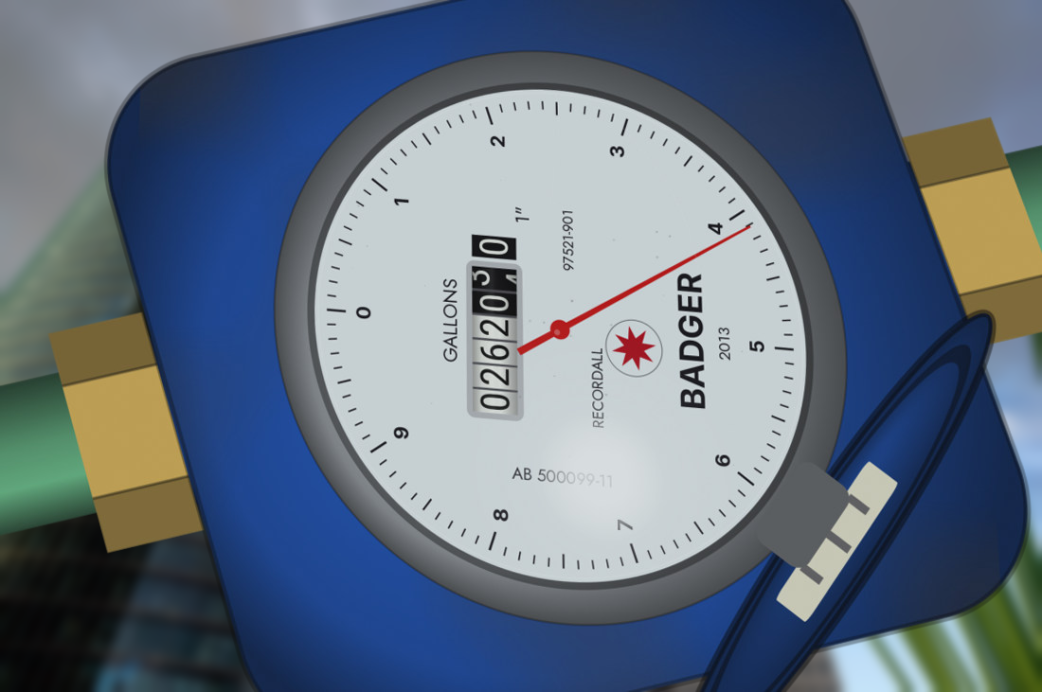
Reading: 262034.1 gal
